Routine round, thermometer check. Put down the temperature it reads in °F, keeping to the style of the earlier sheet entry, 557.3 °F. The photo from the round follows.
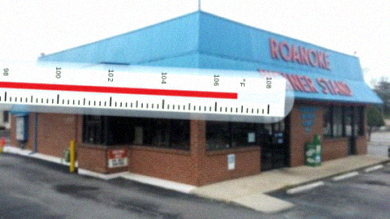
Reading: 106.8 °F
